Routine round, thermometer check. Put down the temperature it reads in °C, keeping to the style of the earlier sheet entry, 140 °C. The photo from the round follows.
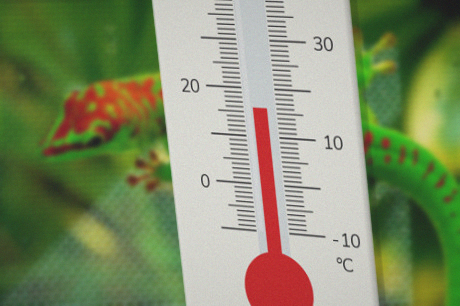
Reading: 16 °C
